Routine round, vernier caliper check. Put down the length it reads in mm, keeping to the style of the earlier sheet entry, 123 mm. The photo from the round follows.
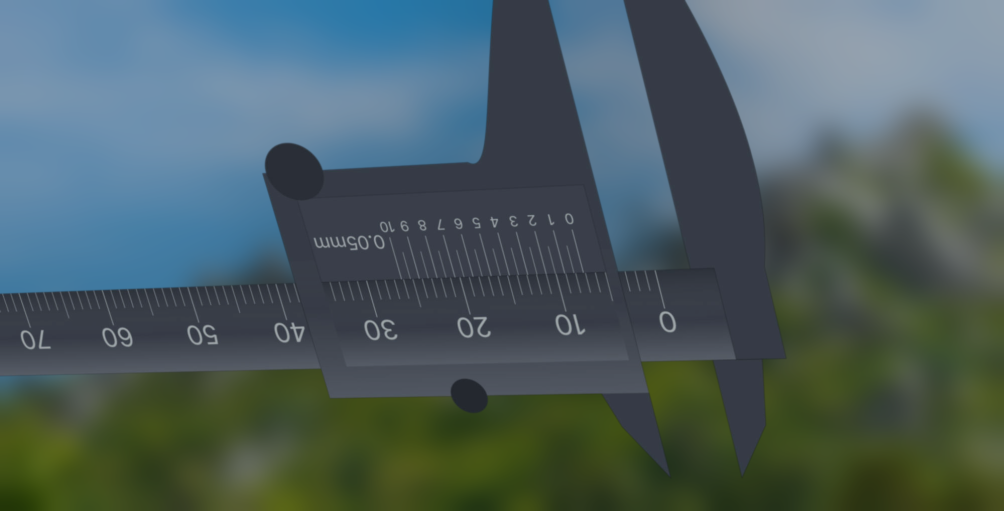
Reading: 7.2 mm
